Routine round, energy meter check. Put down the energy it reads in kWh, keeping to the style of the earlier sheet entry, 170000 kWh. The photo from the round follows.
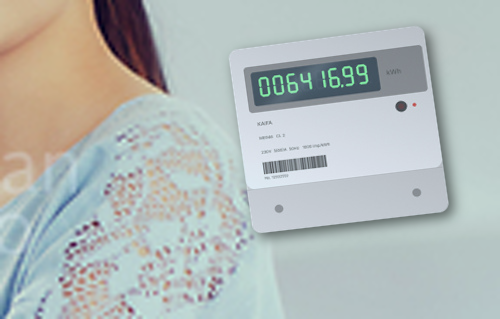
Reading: 6416.99 kWh
